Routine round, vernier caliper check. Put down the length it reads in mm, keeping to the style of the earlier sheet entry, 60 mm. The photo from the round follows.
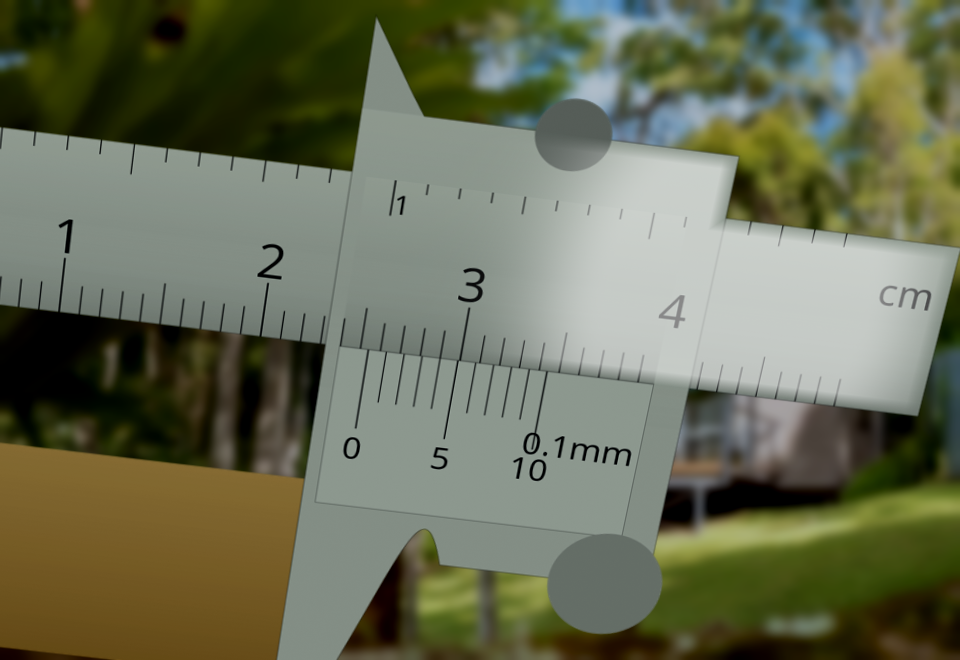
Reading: 25.4 mm
